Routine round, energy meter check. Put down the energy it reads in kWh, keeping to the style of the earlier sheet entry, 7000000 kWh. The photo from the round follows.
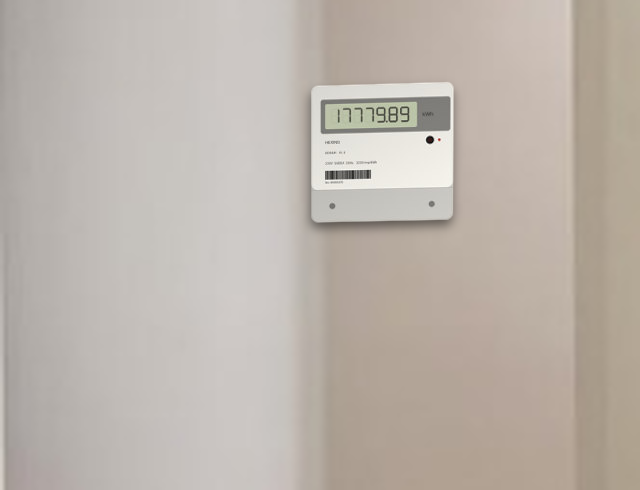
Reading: 17779.89 kWh
